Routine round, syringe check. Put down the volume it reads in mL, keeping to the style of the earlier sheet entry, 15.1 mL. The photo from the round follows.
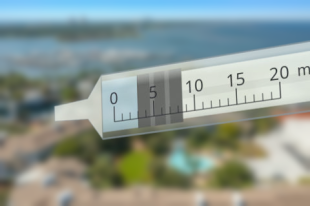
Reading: 3 mL
